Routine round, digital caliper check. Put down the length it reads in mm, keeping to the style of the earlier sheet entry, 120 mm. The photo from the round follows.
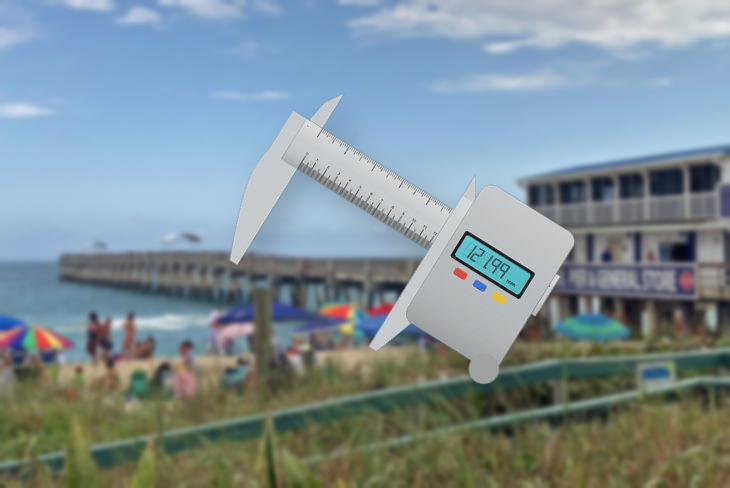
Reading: 121.99 mm
